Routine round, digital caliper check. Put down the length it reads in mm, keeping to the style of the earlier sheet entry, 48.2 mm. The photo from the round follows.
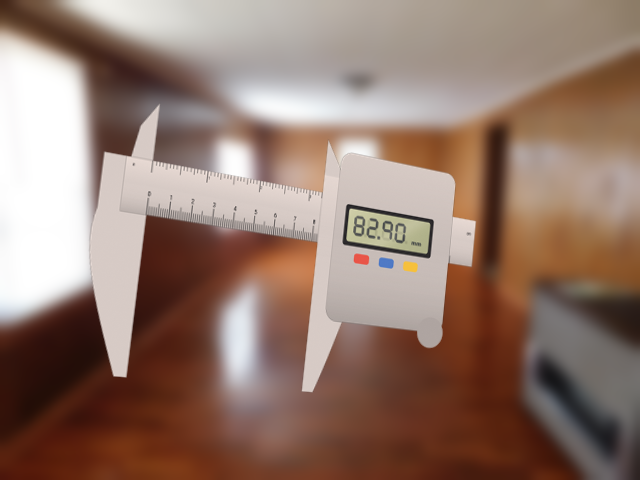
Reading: 82.90 mm
